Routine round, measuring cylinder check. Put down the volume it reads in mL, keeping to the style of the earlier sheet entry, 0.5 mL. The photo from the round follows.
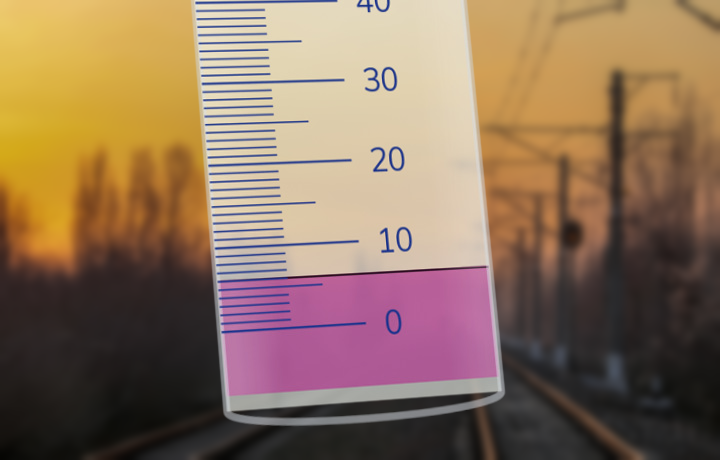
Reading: 6 mL
